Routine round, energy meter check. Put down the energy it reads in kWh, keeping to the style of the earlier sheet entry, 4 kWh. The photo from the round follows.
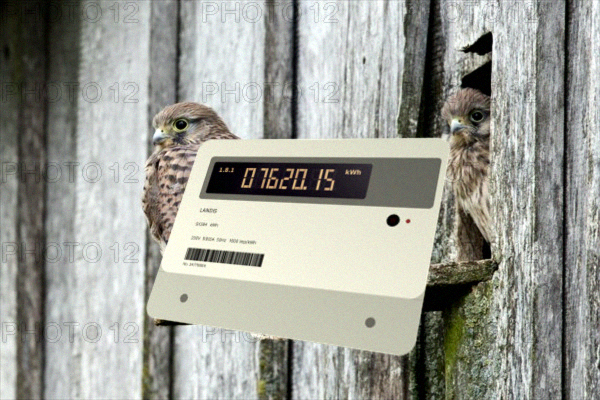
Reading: 7620.15 kWh
